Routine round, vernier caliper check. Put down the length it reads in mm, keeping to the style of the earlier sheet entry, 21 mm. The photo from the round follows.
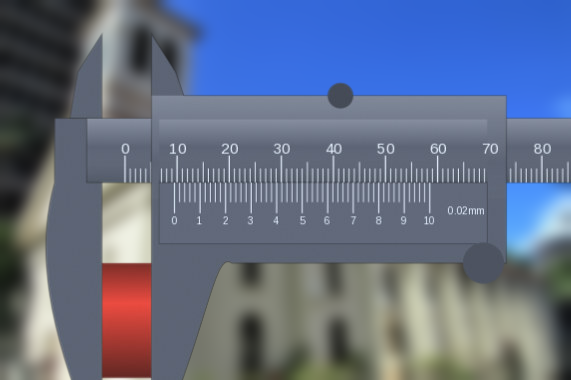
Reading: 9.5 mm
